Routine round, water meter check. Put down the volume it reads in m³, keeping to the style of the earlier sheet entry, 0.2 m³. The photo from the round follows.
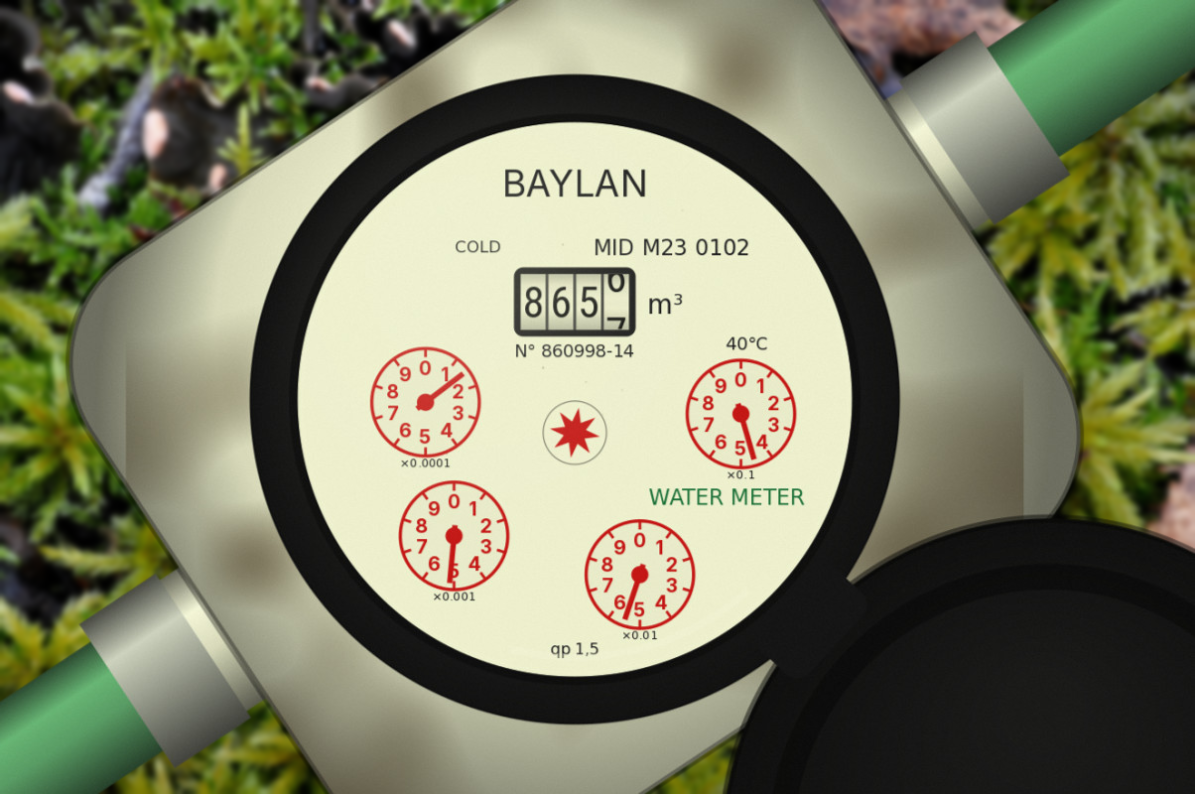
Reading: 8656.4551 m³
